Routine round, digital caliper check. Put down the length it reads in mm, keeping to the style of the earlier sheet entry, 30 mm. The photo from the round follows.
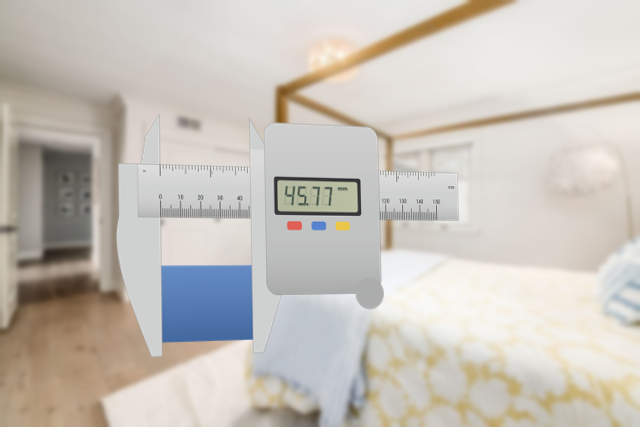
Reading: 45.77 mm
